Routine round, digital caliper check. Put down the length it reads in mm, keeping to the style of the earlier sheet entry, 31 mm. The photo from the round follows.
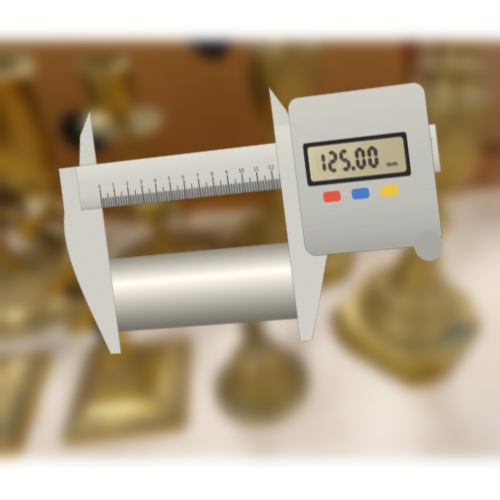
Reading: 125.00 mm
